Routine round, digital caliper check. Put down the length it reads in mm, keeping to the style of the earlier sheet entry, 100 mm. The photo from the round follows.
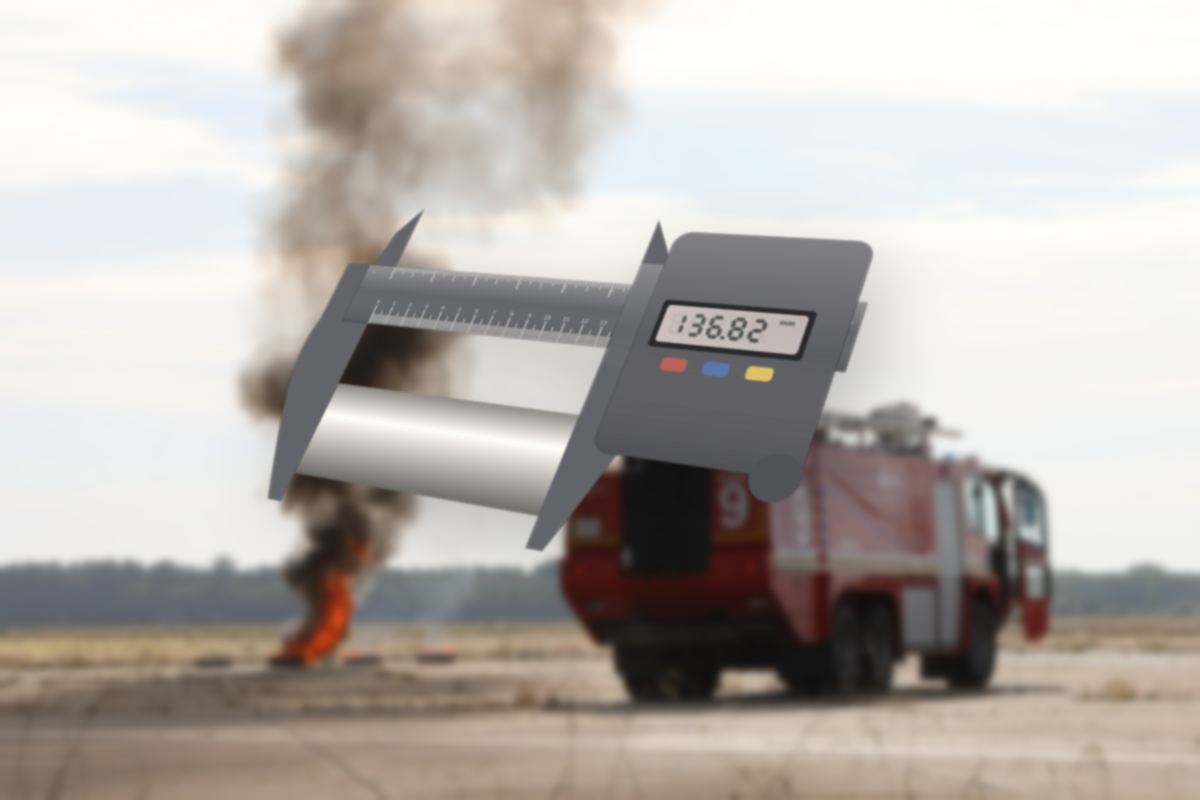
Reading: 136.82 mm
